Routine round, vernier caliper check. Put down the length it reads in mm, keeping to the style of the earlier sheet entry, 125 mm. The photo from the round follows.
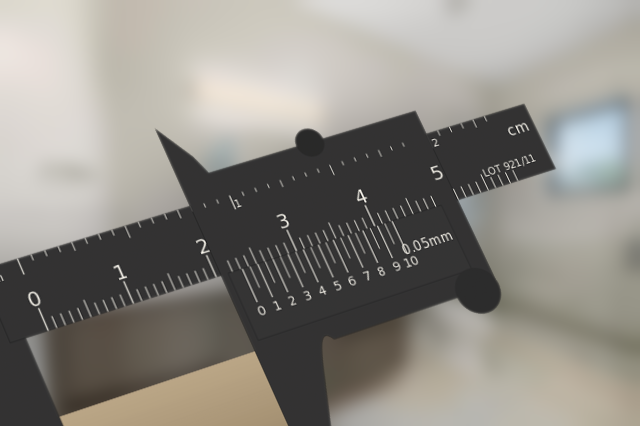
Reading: 23.2 mm
